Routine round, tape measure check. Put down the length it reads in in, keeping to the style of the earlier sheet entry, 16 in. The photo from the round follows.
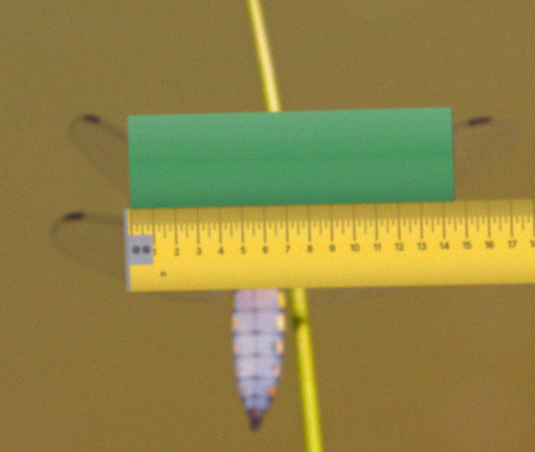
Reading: 14.5 in
